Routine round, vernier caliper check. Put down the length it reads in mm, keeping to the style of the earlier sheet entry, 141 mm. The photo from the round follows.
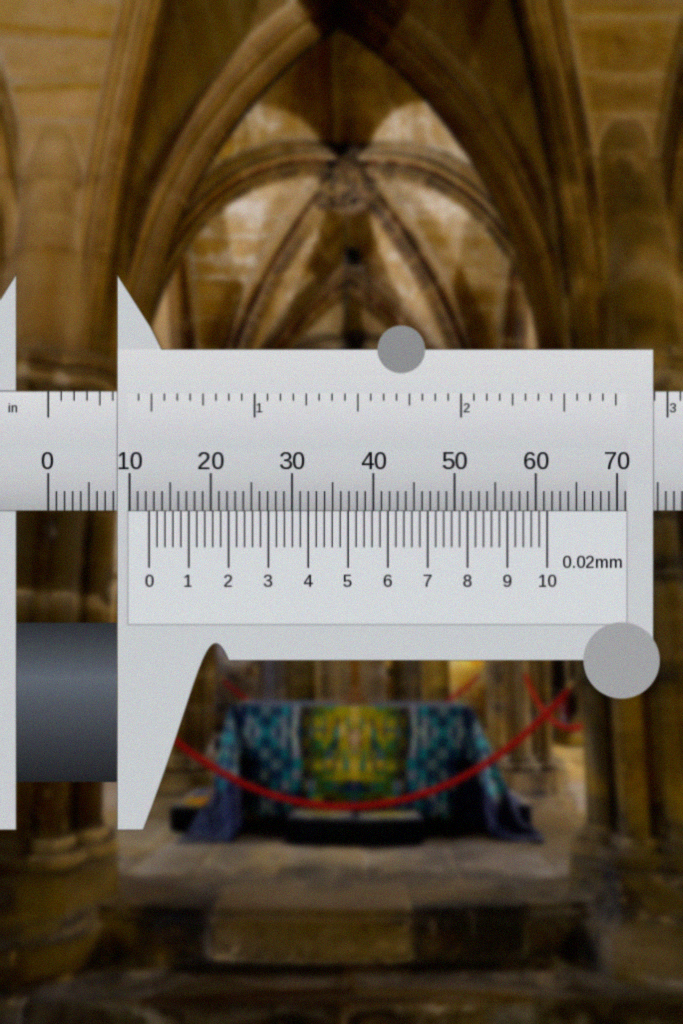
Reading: 12.4 mm
